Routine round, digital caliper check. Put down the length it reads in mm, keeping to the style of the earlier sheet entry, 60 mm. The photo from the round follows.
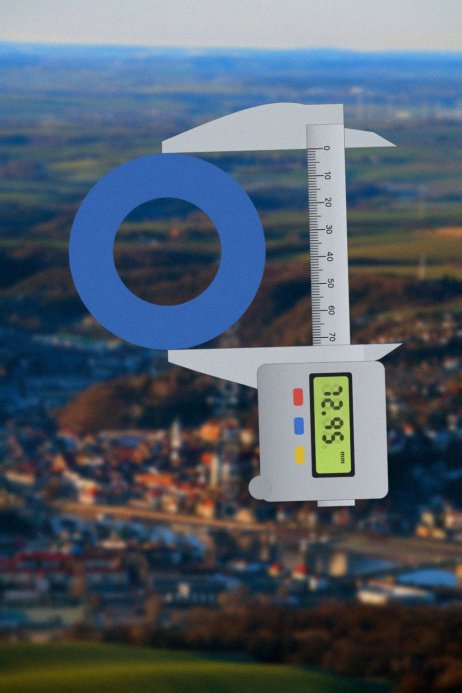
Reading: 72.95 mm
